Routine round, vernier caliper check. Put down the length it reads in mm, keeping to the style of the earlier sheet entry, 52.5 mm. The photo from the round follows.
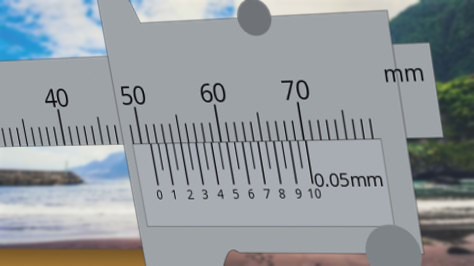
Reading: 51.2 mm
